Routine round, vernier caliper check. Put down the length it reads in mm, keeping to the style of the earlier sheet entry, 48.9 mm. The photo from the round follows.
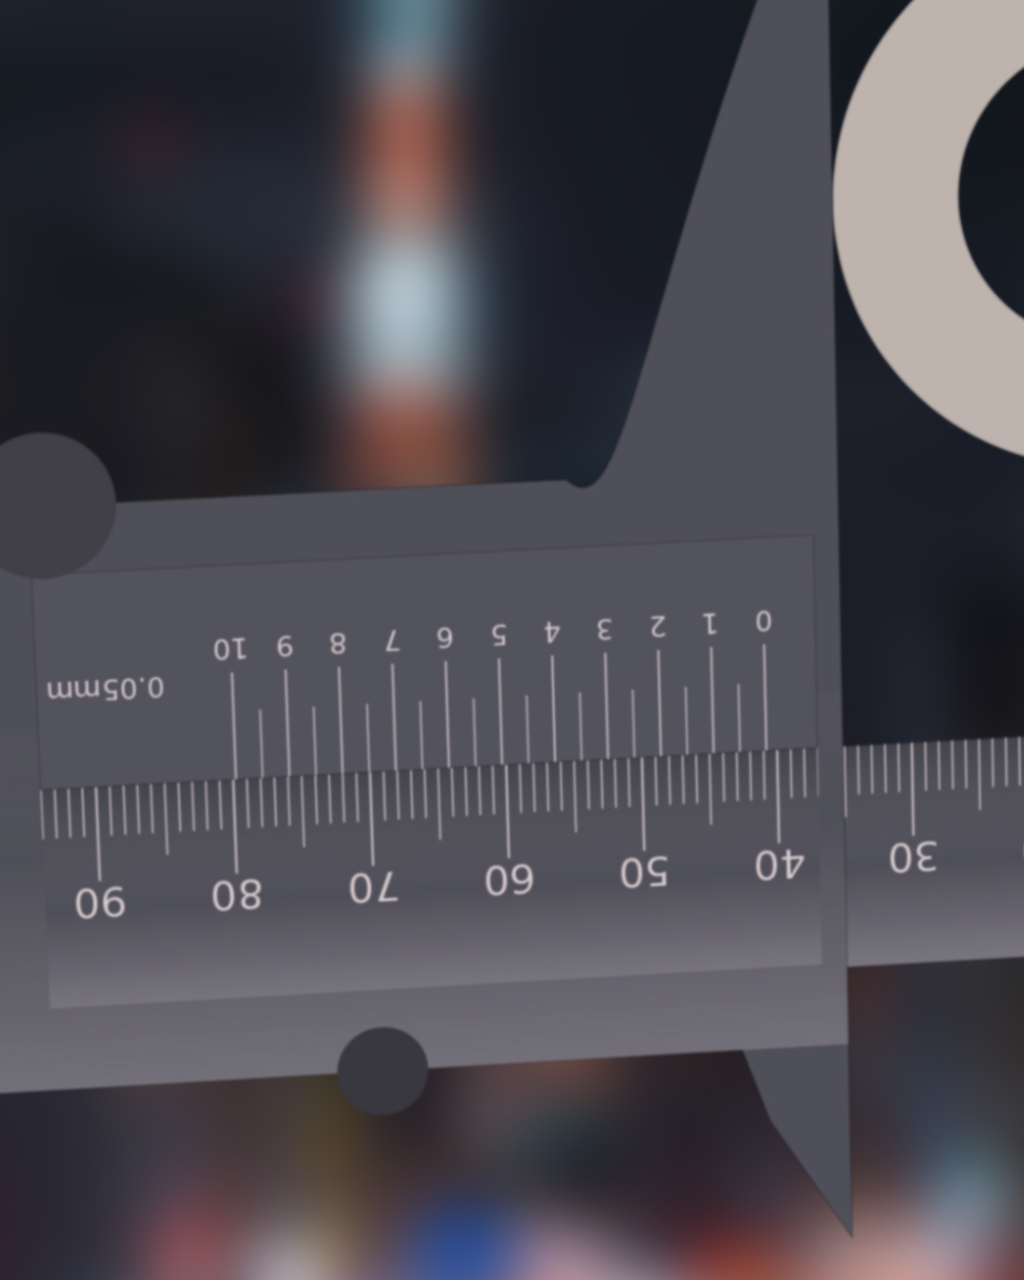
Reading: 40.8 mm
